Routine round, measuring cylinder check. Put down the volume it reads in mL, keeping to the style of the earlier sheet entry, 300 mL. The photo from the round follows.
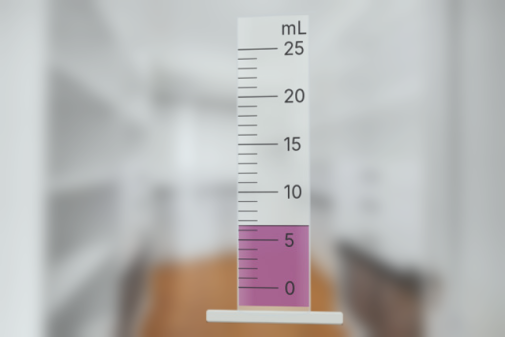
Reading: 6.5 mL
